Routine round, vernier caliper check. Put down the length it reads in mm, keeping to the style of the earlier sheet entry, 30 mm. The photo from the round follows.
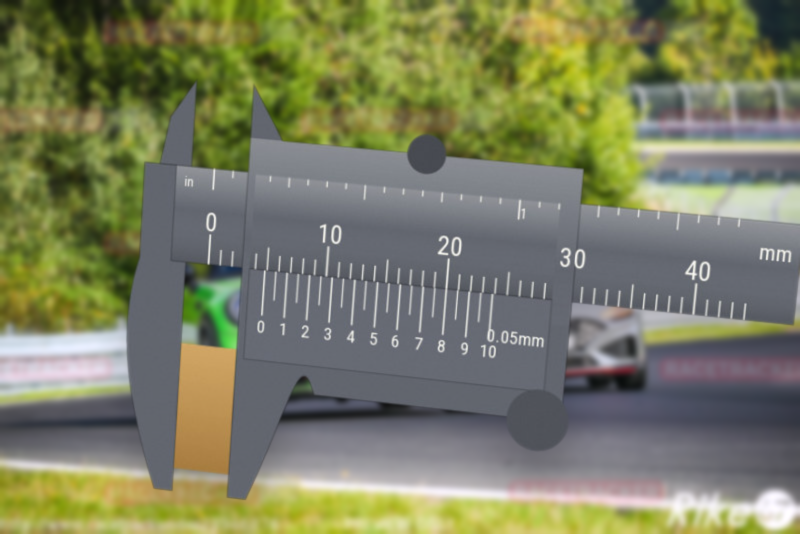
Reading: 4.8 mm
